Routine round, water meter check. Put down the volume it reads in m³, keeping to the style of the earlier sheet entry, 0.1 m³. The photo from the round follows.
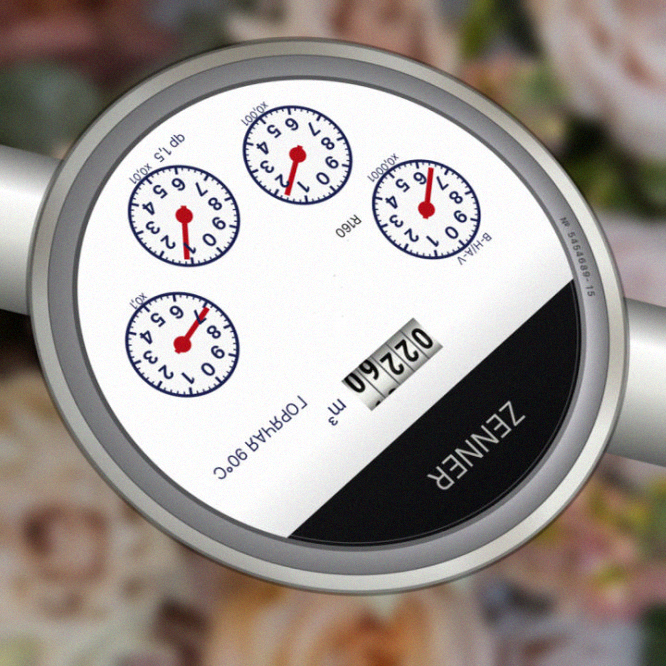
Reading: 2259.7116 m³
